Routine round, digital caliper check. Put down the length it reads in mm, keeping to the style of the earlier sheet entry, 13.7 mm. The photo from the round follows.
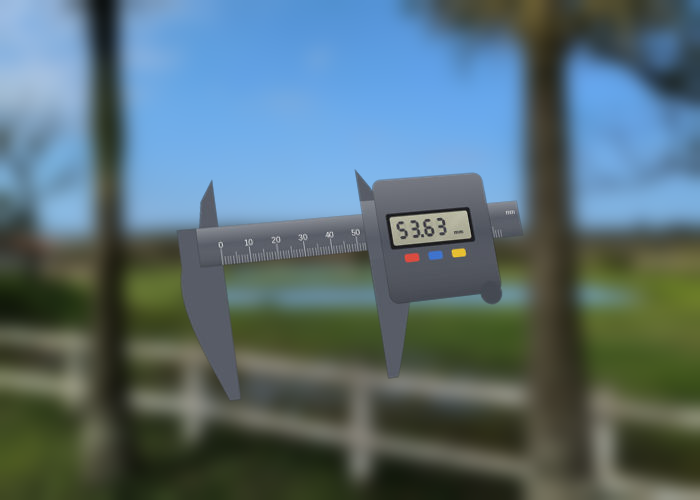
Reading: 53.63 mm
